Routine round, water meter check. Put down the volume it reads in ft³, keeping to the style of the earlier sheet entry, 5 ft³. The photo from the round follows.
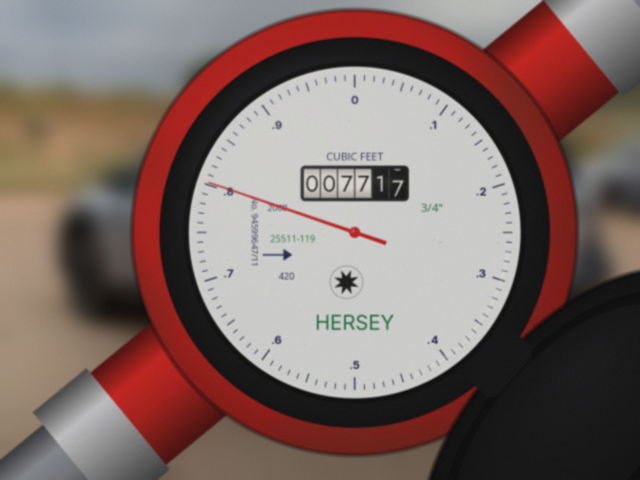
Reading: 7716.80 ft³
